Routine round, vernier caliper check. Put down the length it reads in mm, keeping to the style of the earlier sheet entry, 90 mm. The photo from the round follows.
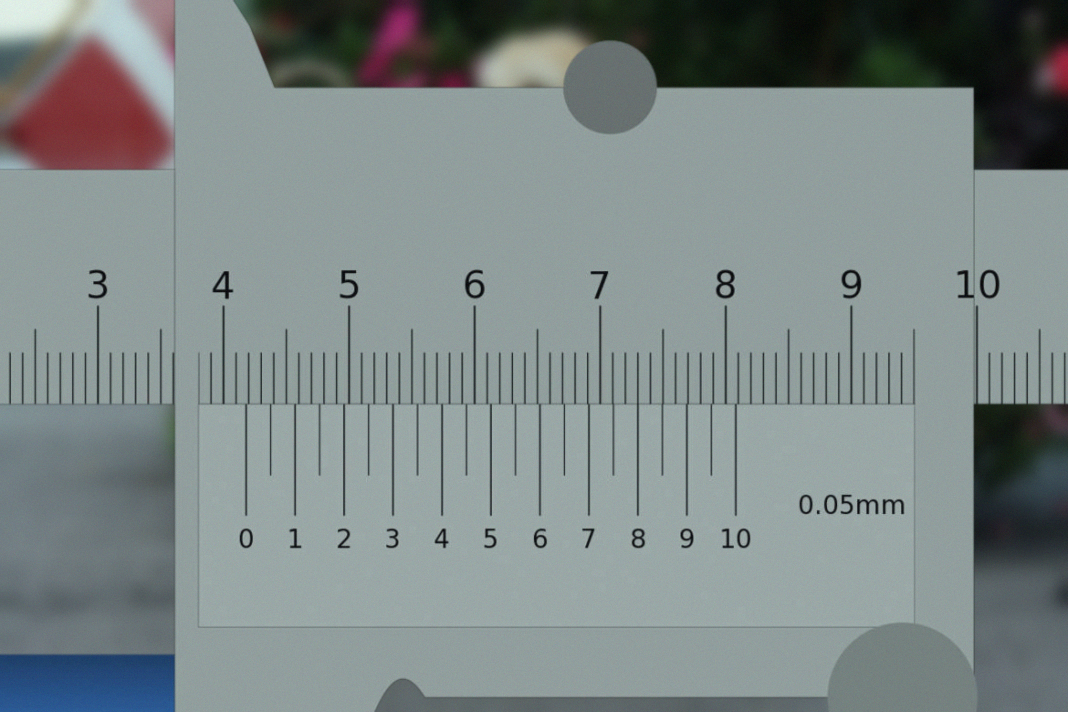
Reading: 41.8 mm
